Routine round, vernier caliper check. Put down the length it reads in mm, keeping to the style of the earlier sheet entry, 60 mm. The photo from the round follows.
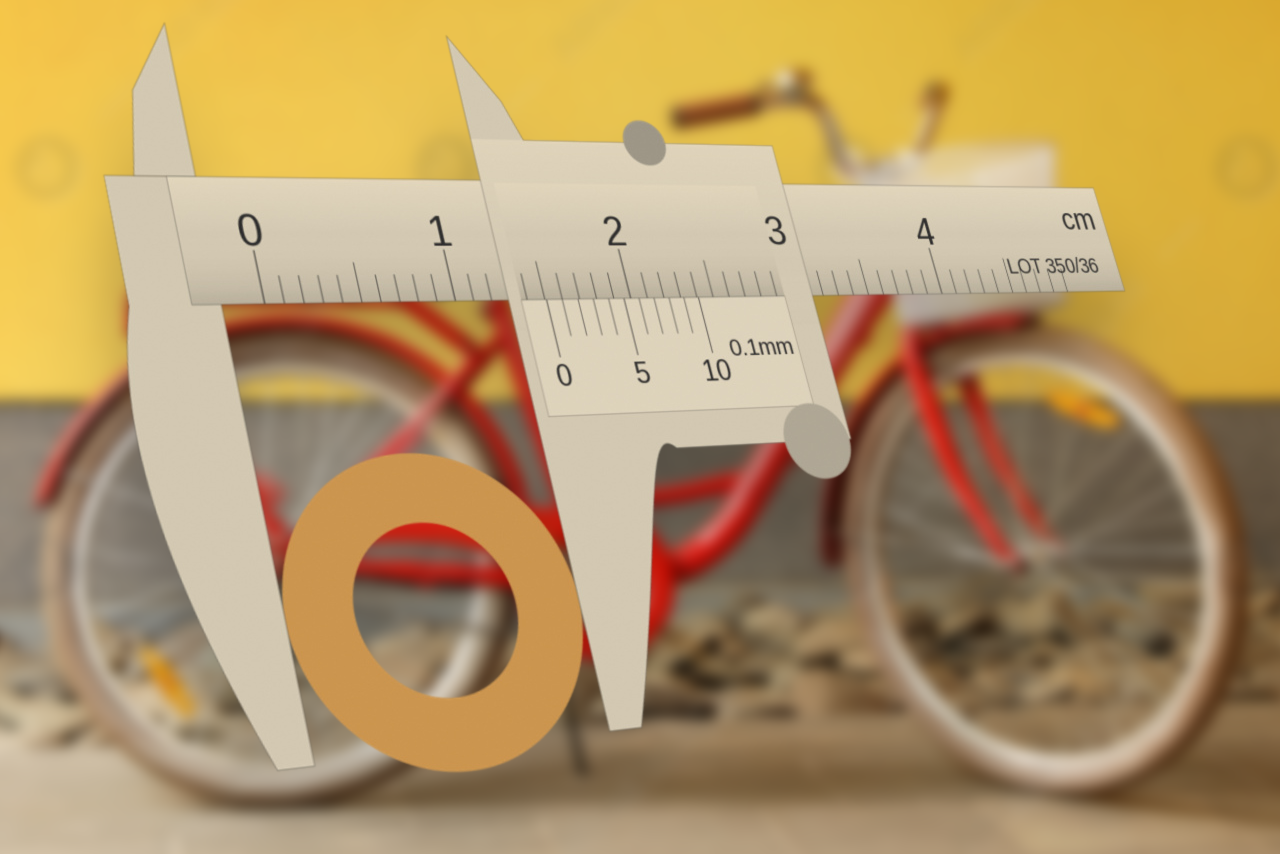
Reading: 15.1 mm
